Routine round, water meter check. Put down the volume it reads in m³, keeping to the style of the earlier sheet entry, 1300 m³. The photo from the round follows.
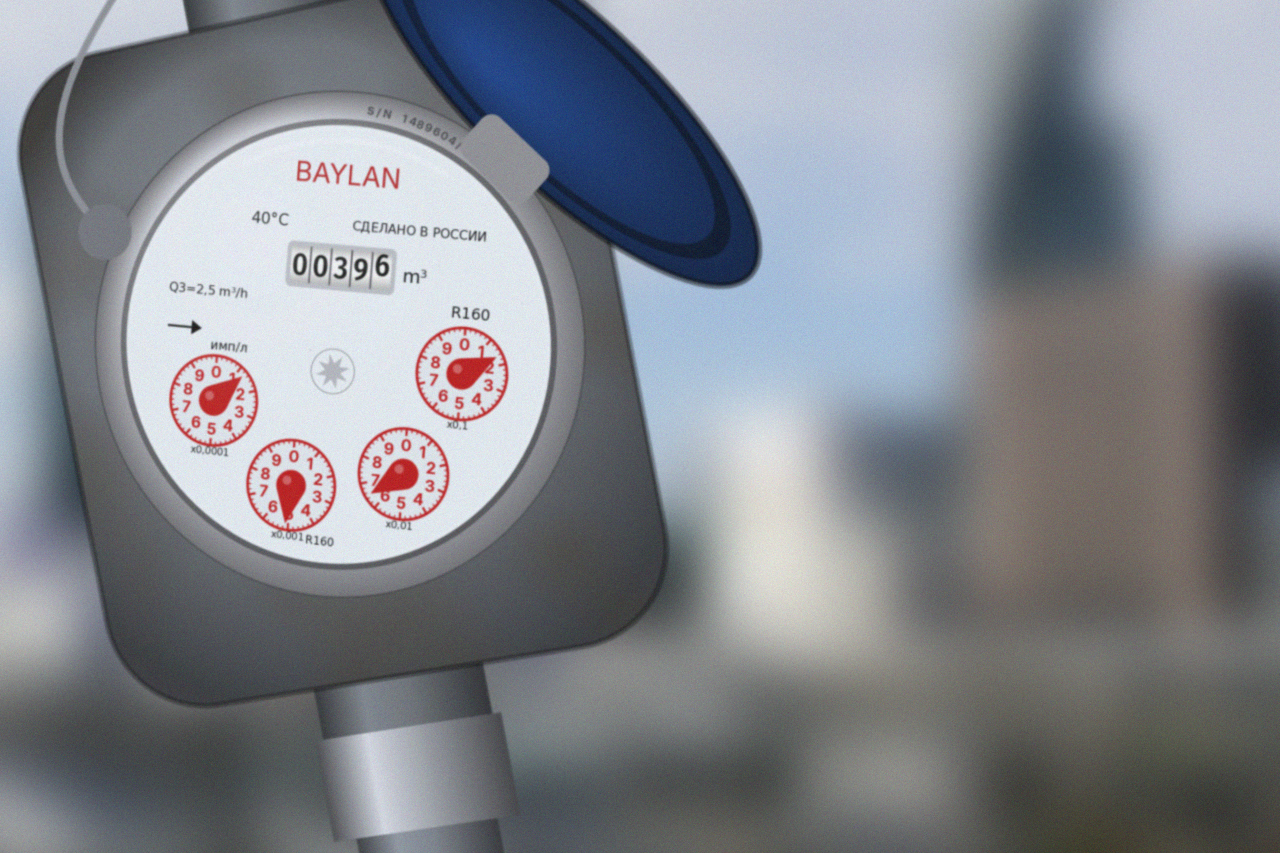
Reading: 396.1651 m³
